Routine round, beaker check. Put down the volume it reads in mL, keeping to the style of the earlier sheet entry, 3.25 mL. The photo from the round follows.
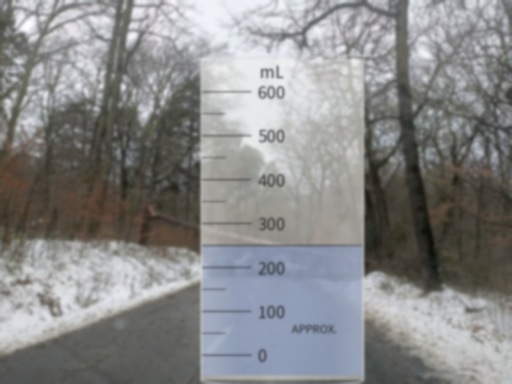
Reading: 250 mL
